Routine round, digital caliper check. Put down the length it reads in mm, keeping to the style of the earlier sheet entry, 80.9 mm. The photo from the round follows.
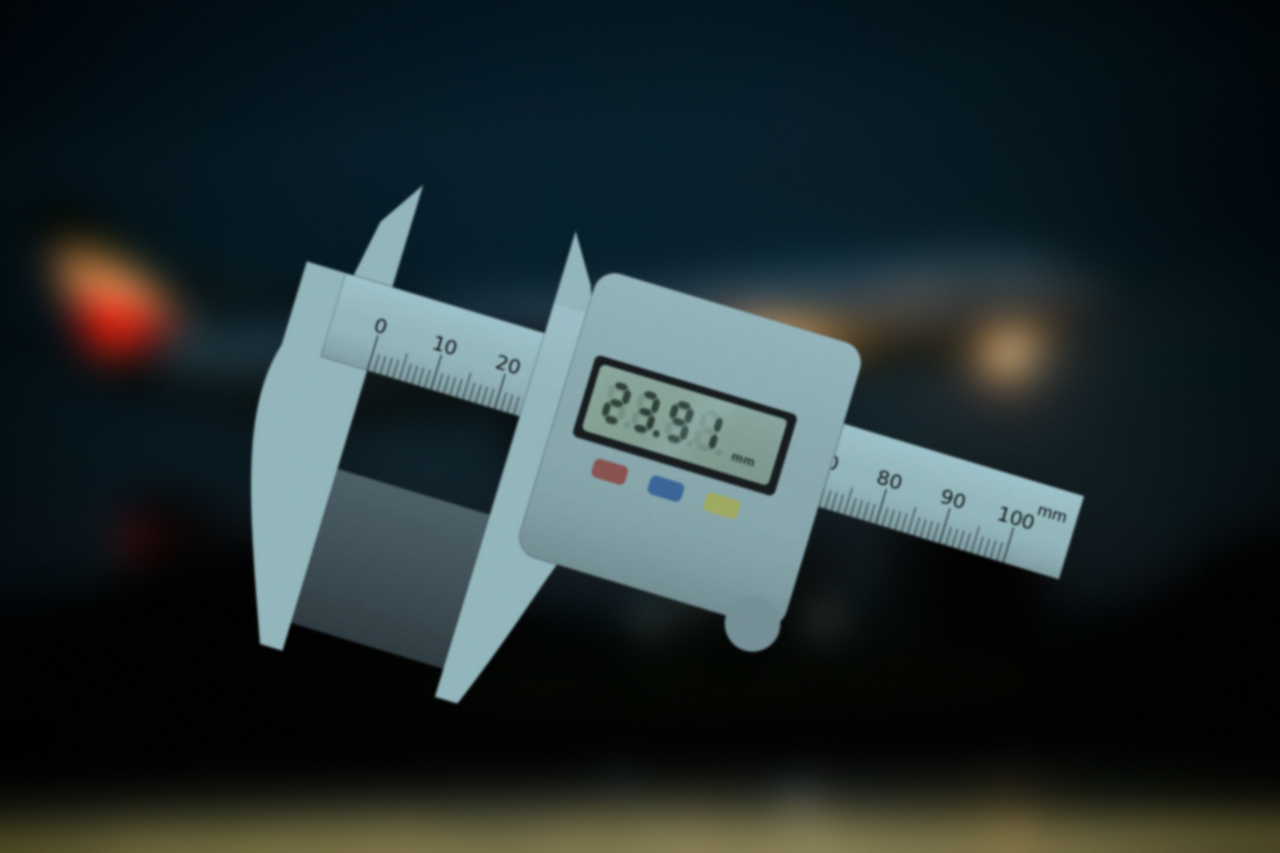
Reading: 23.91 mm
